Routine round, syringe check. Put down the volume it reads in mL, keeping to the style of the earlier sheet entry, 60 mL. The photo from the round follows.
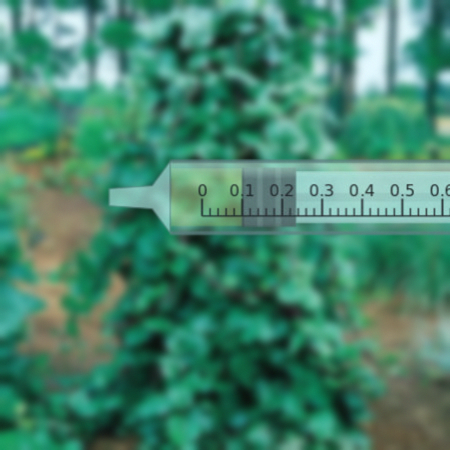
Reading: 0.1 mL
